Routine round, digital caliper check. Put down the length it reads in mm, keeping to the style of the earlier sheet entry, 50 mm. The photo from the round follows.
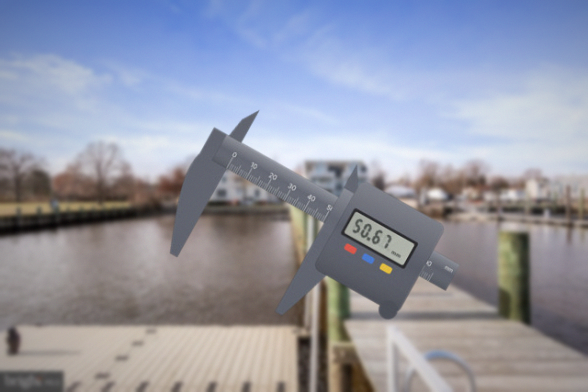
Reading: 50.67 mm
